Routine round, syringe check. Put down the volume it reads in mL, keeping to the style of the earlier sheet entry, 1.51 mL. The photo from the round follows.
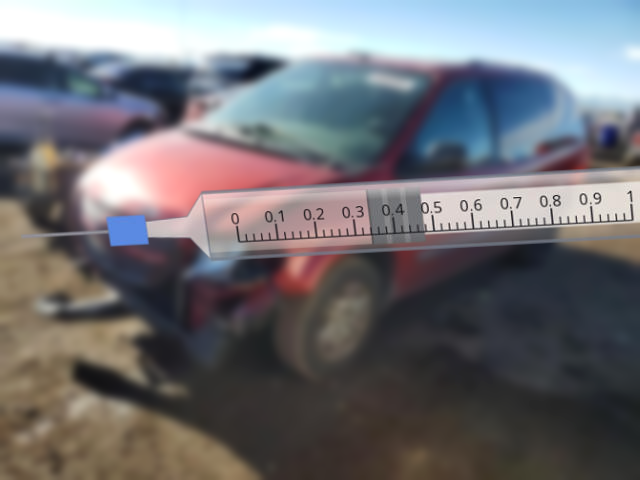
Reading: 0.34 mL
